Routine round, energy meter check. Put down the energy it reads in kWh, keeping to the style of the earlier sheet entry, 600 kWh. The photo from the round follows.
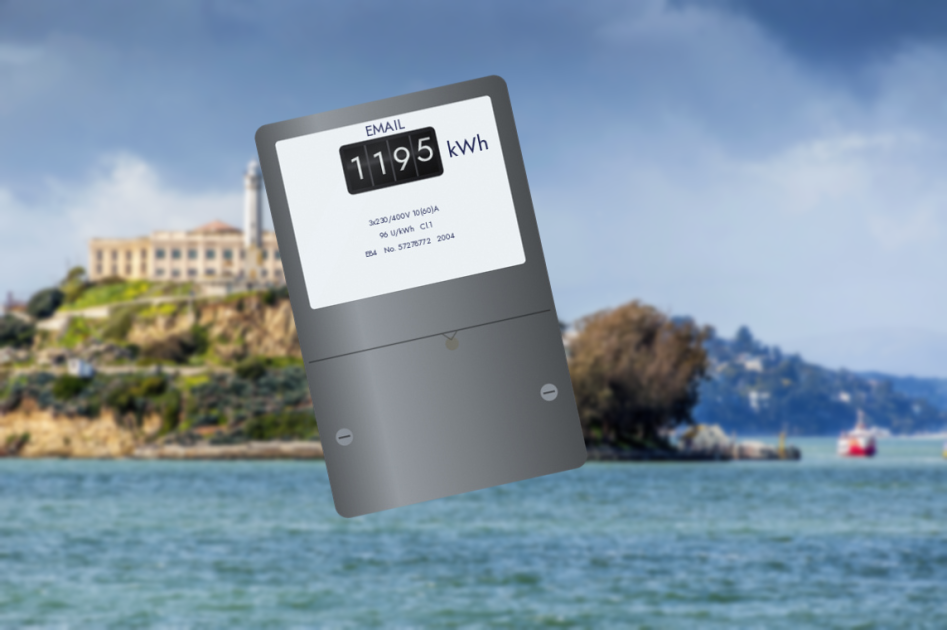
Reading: 1195 kWh
